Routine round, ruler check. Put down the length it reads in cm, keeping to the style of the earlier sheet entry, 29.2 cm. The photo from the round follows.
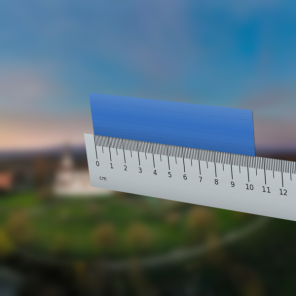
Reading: 10.5 cm
